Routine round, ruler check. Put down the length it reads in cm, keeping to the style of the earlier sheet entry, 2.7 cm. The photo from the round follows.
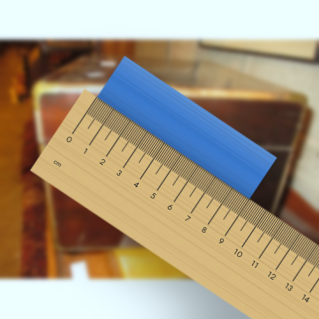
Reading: 9 cm
